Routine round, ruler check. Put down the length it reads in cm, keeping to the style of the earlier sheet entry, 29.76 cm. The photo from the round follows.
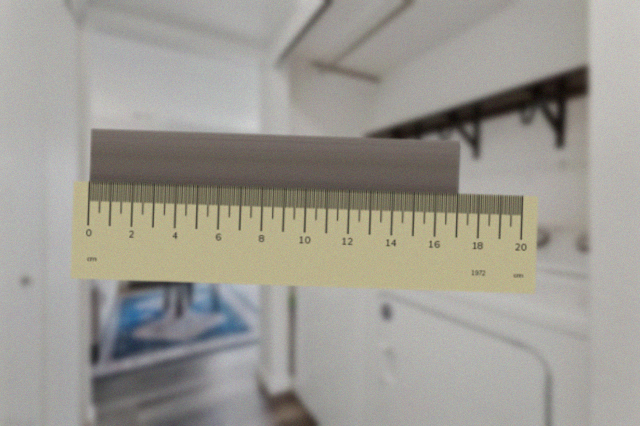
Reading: 17 cm
